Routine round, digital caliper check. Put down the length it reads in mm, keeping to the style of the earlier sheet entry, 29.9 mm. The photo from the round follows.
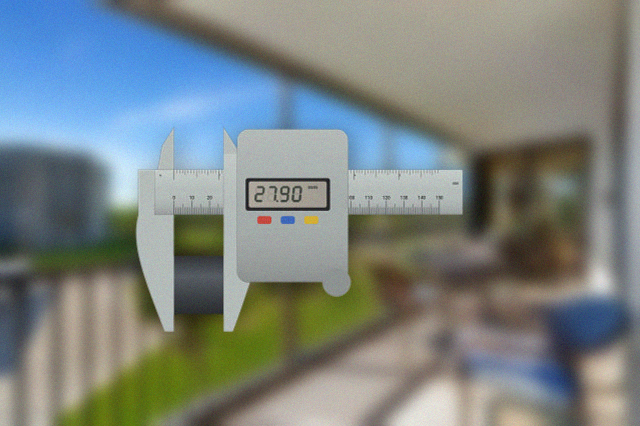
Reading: 27.90 mm
